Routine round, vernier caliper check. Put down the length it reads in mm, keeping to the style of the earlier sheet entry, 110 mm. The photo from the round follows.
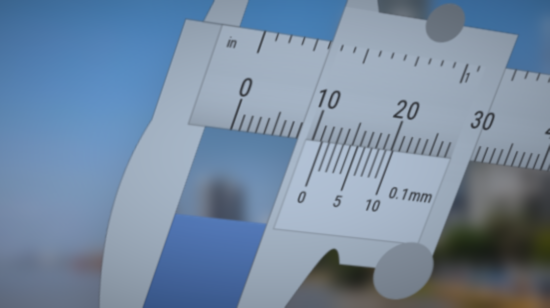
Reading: 11.2 mm
